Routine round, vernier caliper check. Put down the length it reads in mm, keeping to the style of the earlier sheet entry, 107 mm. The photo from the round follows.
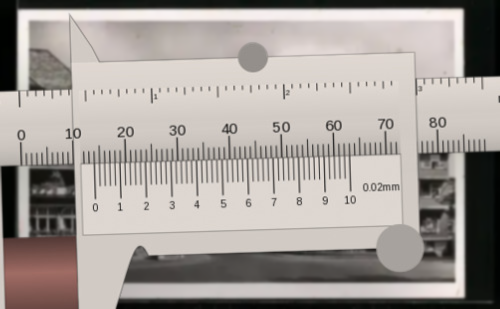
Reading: 14.0 mm
